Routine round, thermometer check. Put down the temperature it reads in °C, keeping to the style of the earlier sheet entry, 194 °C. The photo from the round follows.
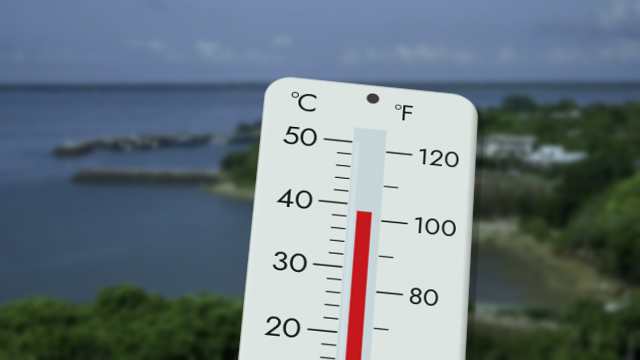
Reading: 39 °C
